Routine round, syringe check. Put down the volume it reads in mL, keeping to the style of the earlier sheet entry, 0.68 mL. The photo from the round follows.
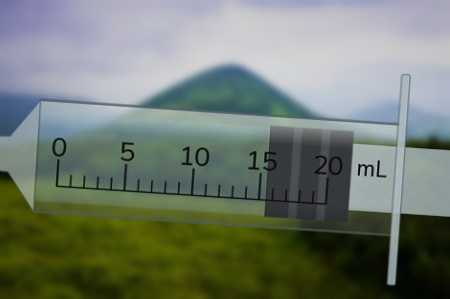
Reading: 15.5 mL
